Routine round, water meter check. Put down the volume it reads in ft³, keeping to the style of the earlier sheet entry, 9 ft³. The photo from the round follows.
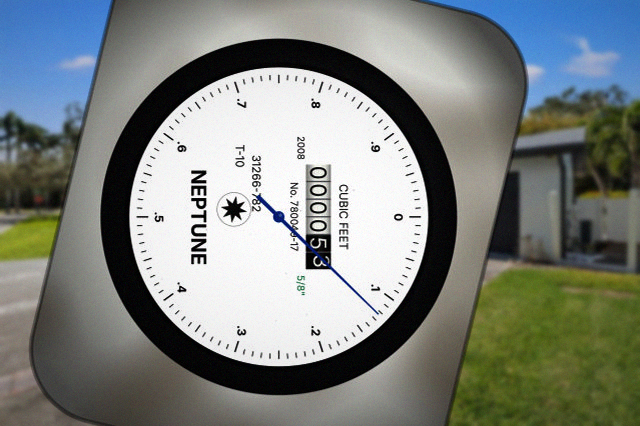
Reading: 53.12 ft³
